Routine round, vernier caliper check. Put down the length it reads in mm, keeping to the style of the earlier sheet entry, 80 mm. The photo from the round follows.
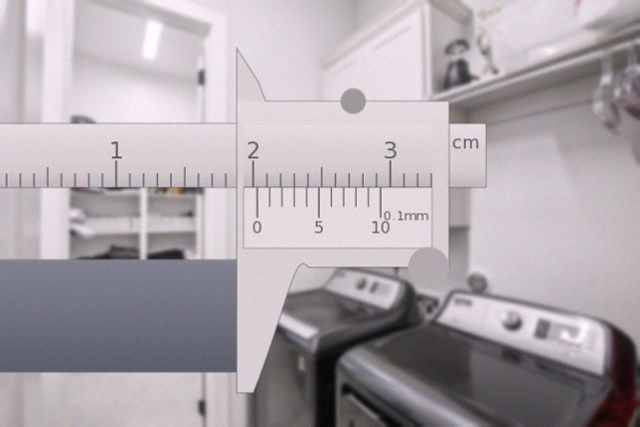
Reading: 20.3 mm
